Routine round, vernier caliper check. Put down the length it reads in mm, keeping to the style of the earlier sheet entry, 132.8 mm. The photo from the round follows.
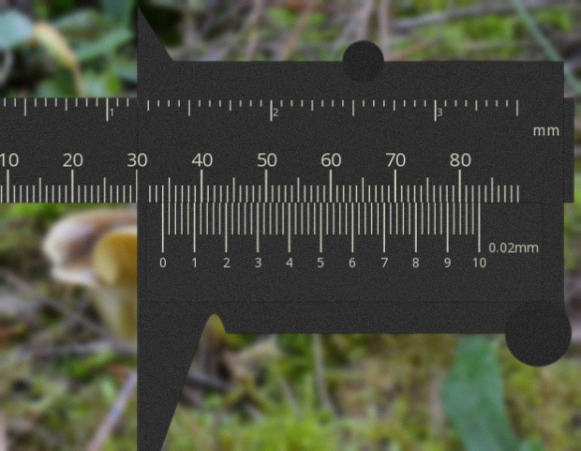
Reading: 34.0 mm
